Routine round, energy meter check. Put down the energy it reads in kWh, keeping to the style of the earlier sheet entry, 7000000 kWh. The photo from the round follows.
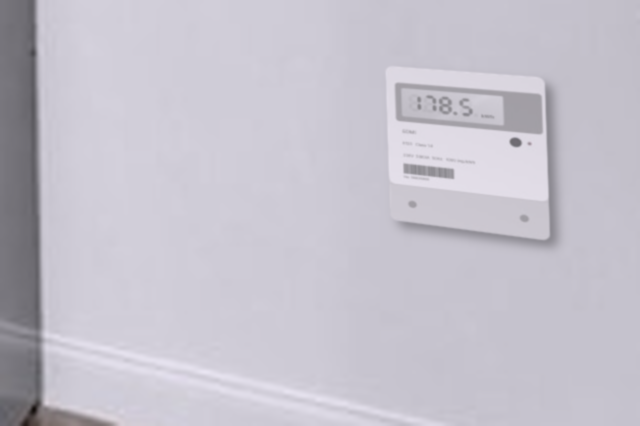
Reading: 178.5 kWh
